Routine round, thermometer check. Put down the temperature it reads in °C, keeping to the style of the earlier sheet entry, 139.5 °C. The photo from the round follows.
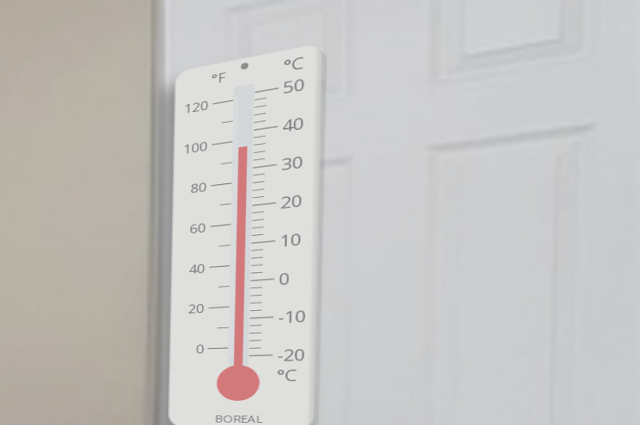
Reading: 36 °C
